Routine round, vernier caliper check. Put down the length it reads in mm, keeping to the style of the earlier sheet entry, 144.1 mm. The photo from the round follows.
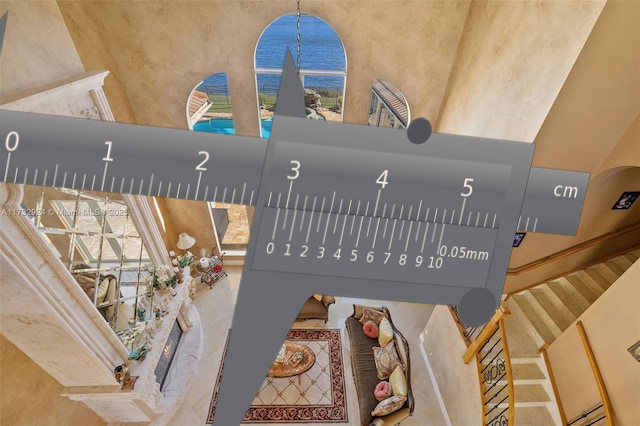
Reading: 29.2 mm
